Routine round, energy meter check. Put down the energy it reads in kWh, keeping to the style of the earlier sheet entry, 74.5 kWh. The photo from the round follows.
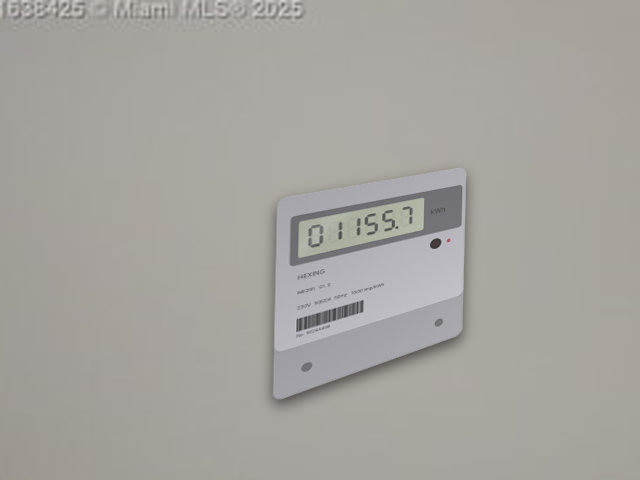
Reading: 1155.7 kWh
